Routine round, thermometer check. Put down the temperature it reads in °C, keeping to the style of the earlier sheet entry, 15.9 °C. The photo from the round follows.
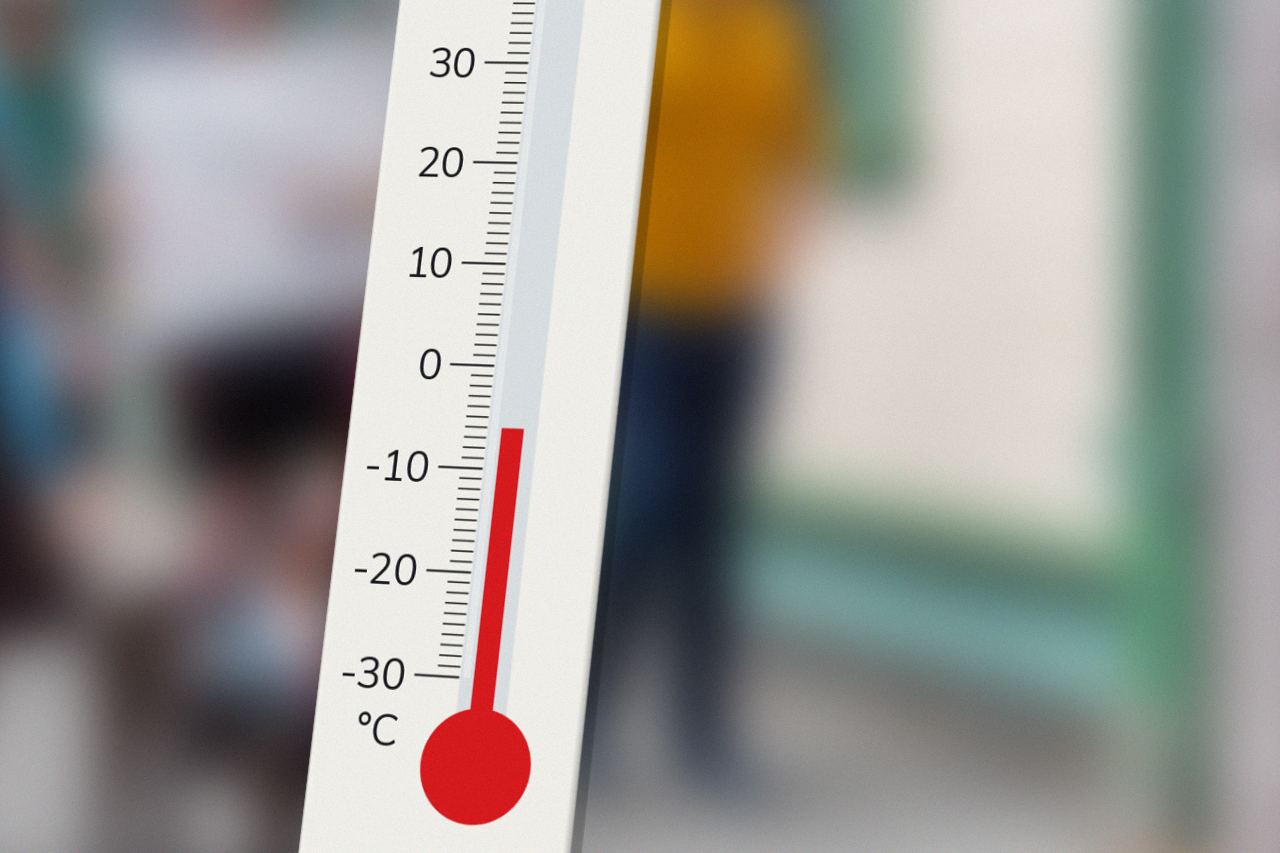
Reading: -6 °C
